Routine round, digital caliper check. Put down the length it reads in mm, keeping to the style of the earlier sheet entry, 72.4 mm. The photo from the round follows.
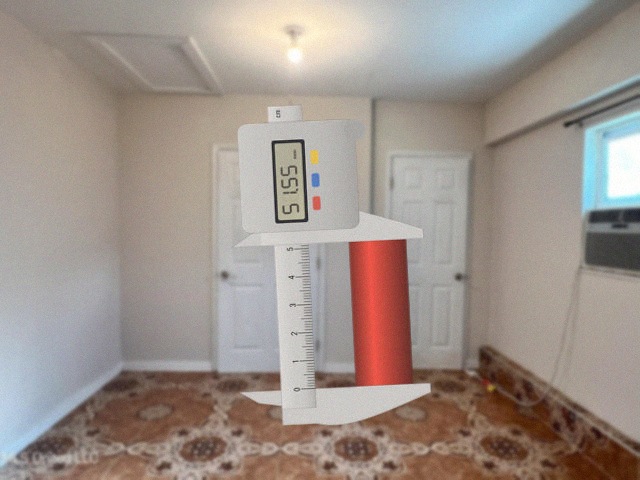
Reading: 51.55 mm
